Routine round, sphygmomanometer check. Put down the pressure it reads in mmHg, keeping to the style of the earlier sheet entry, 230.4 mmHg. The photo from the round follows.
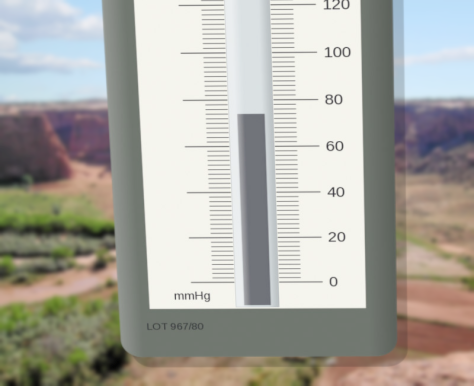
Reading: 74 mmHg
